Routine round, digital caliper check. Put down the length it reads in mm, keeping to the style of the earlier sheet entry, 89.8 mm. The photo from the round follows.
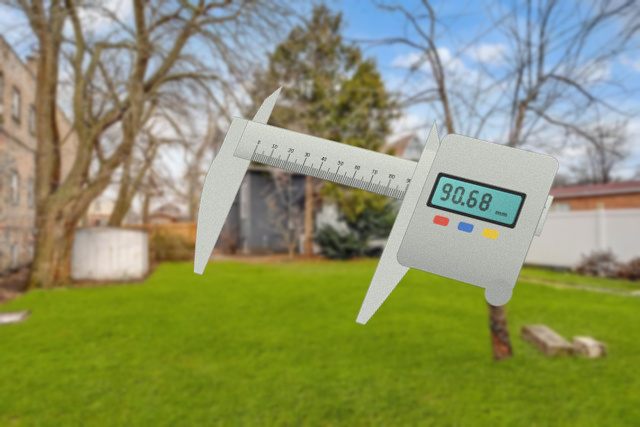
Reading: 90.68 mm
